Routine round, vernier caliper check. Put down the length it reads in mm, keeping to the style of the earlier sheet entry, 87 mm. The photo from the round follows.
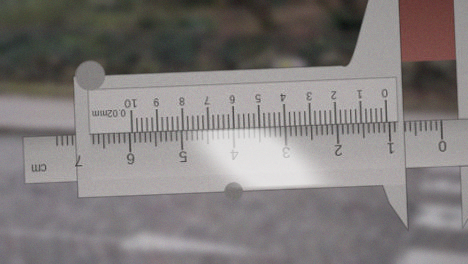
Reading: 10.5 mm
